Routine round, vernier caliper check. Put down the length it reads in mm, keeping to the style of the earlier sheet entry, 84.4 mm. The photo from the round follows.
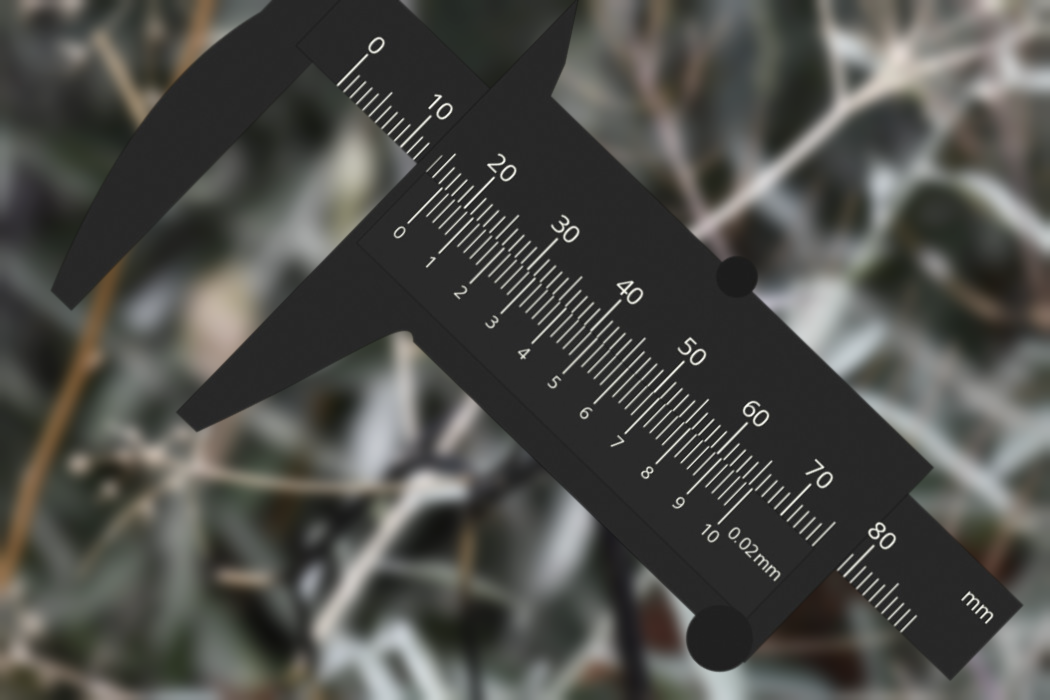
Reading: 16.6 mm
